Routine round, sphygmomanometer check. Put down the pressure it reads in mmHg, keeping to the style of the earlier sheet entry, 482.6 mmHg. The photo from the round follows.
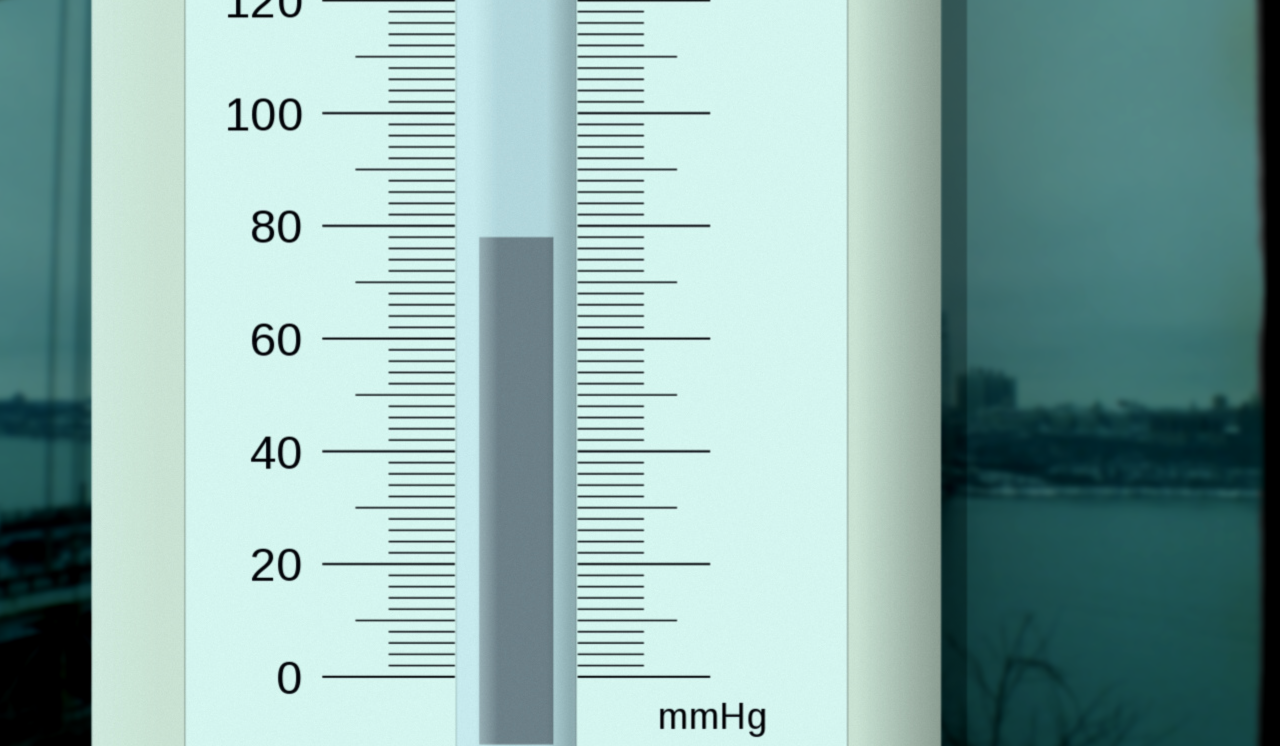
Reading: 78 mmHg
